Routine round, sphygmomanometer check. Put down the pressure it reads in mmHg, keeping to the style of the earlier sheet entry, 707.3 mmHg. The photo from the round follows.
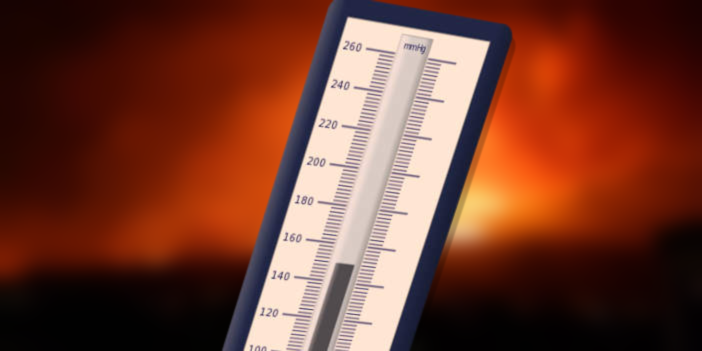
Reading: 150 mmHg
